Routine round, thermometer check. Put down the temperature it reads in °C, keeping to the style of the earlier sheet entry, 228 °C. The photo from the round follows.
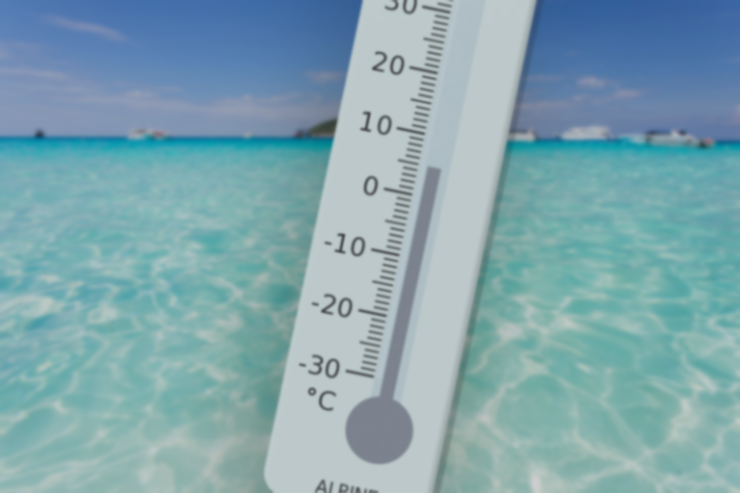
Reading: 5 °C
